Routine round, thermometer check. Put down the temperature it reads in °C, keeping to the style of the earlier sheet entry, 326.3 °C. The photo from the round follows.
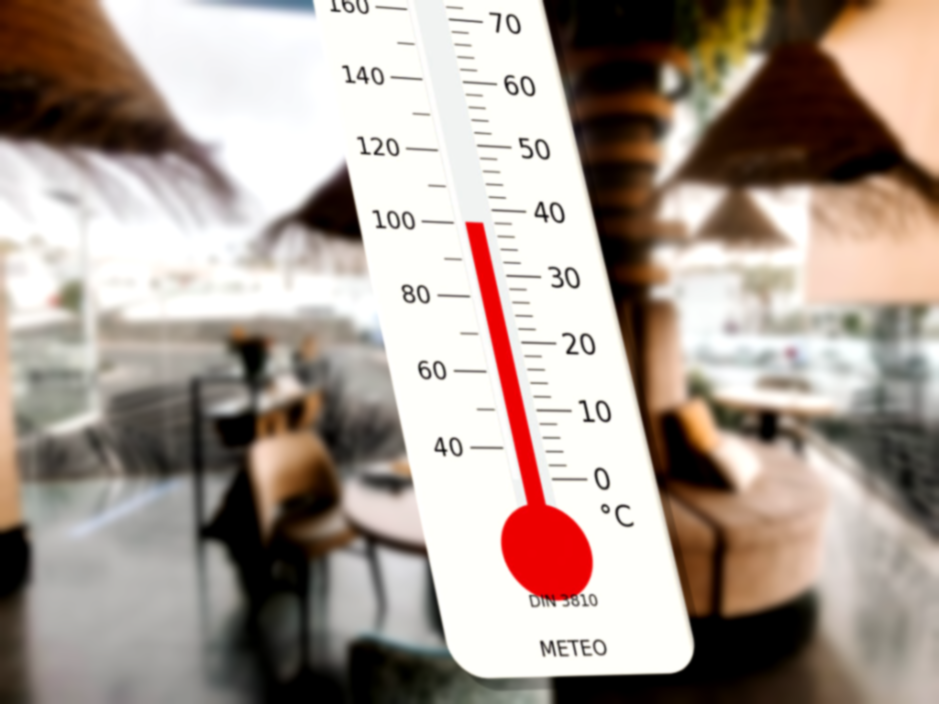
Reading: 38 °C
